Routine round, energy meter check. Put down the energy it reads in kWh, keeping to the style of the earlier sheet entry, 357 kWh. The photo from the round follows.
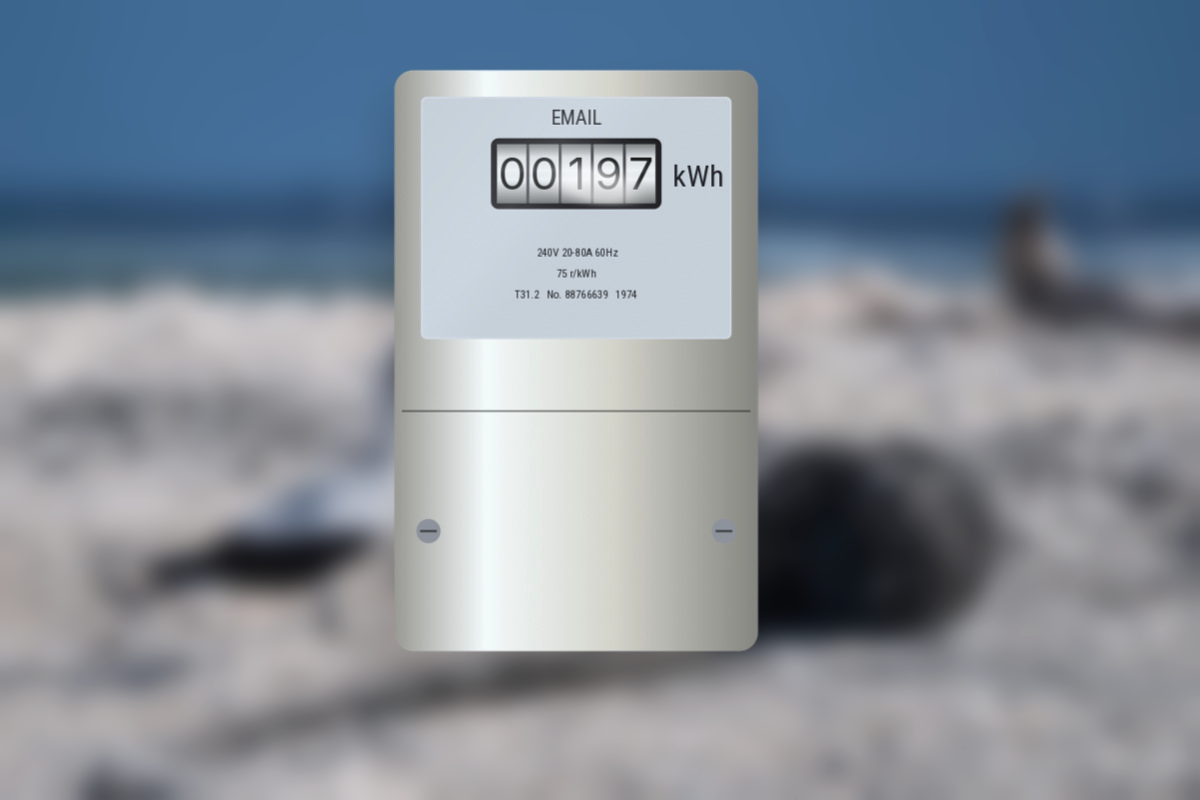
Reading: 197 kWh
